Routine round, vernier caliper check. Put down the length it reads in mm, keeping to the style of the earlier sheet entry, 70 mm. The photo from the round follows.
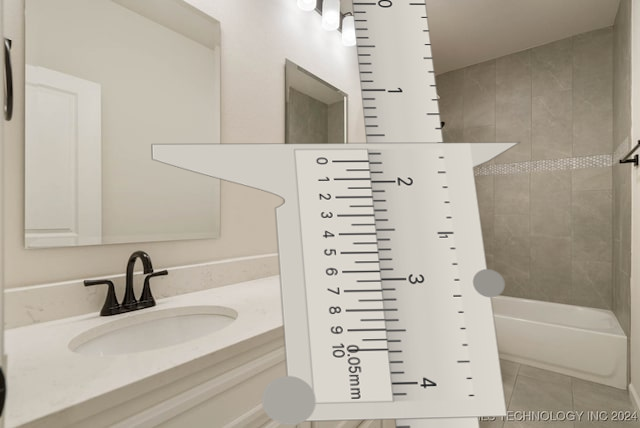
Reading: 17.8 mm
